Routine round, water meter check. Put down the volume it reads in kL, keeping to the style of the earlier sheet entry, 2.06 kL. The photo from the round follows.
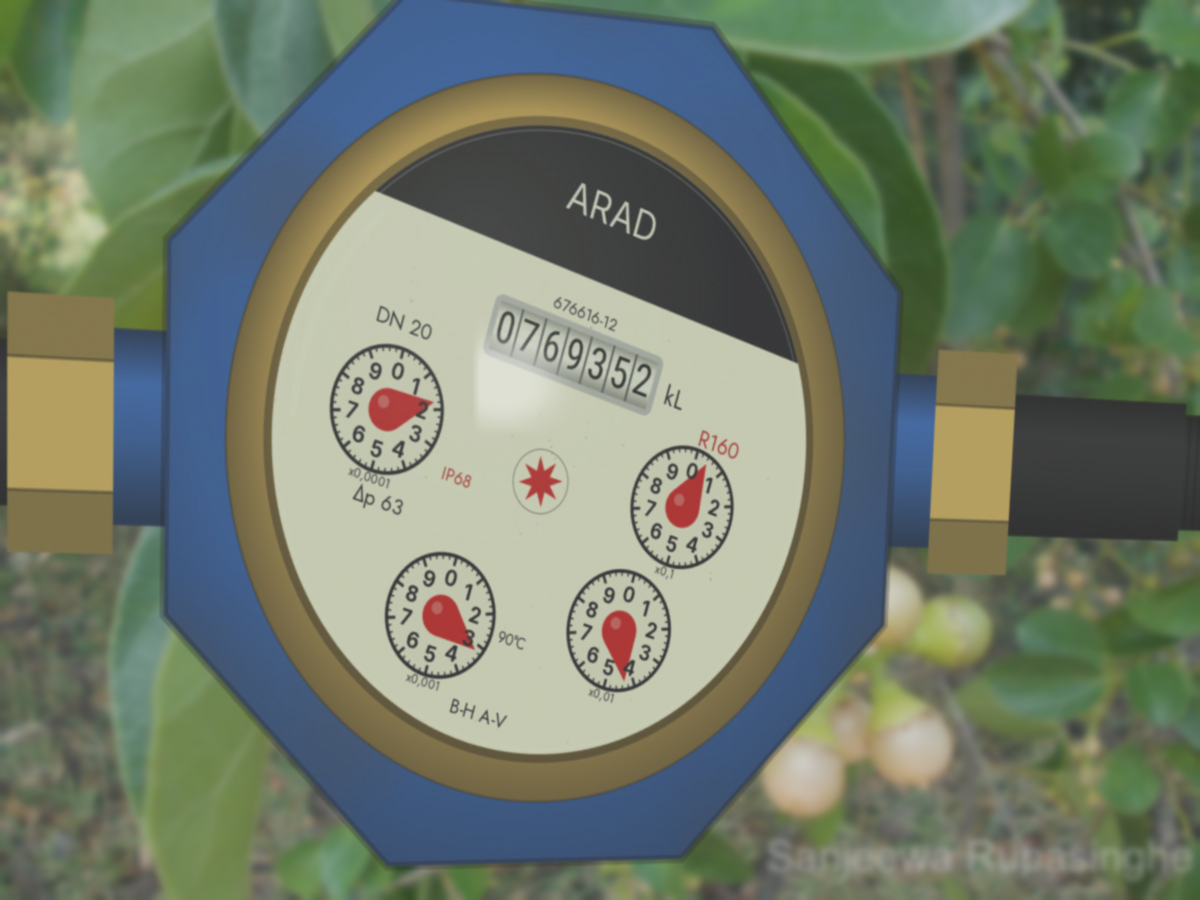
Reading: 769352.0431 kL
